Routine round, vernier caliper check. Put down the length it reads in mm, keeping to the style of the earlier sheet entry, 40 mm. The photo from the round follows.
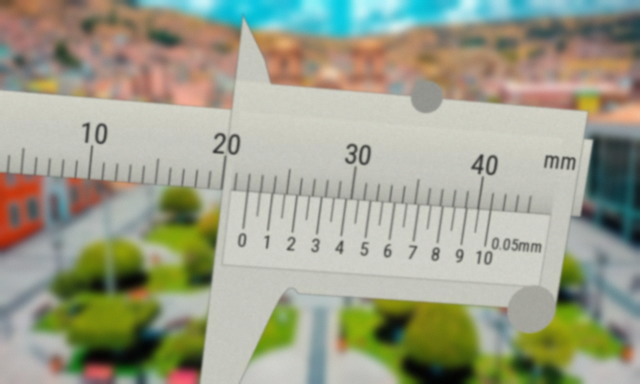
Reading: 22.0 mm
